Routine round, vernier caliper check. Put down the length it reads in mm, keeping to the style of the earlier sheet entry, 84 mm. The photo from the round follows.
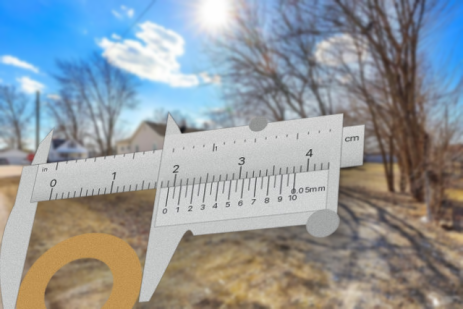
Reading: 19.2 mm
